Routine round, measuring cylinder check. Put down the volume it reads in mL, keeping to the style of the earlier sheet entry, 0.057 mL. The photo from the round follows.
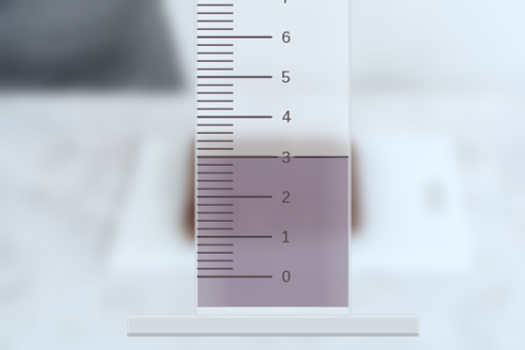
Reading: 3 mL
